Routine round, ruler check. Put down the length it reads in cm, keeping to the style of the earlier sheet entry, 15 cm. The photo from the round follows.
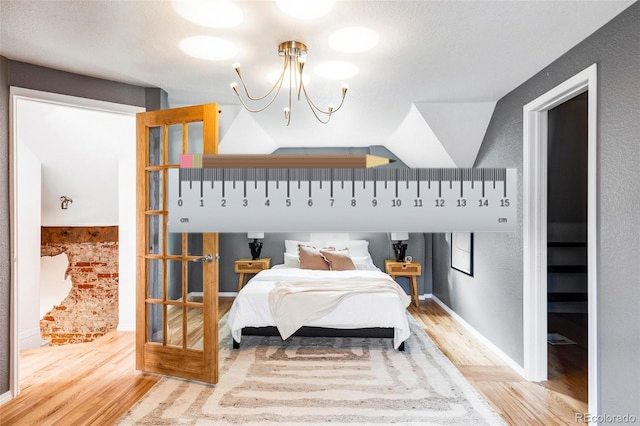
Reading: 10 cm
